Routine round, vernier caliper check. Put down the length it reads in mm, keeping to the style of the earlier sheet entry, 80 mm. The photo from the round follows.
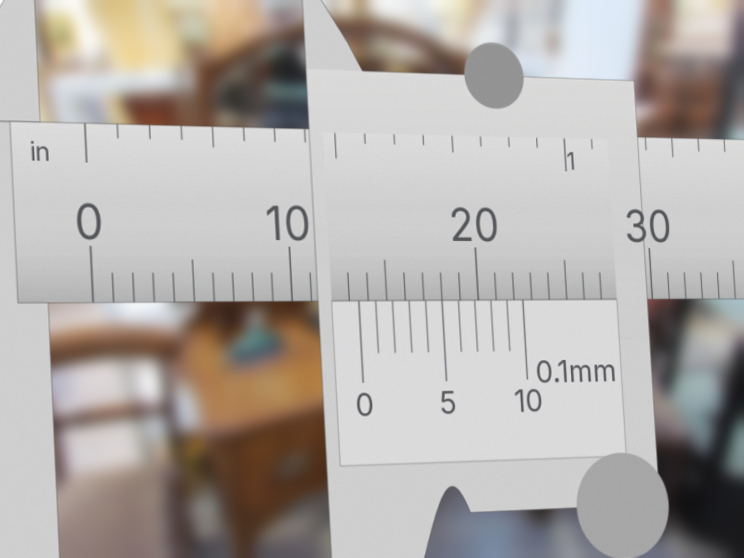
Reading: 13.5 mm
